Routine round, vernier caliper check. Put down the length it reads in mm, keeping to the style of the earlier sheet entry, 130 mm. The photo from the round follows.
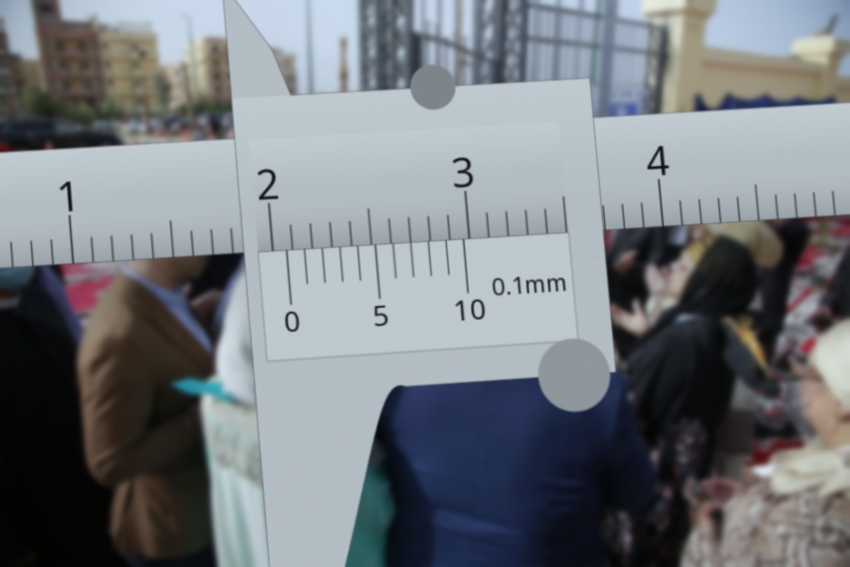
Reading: 20.7 mm
